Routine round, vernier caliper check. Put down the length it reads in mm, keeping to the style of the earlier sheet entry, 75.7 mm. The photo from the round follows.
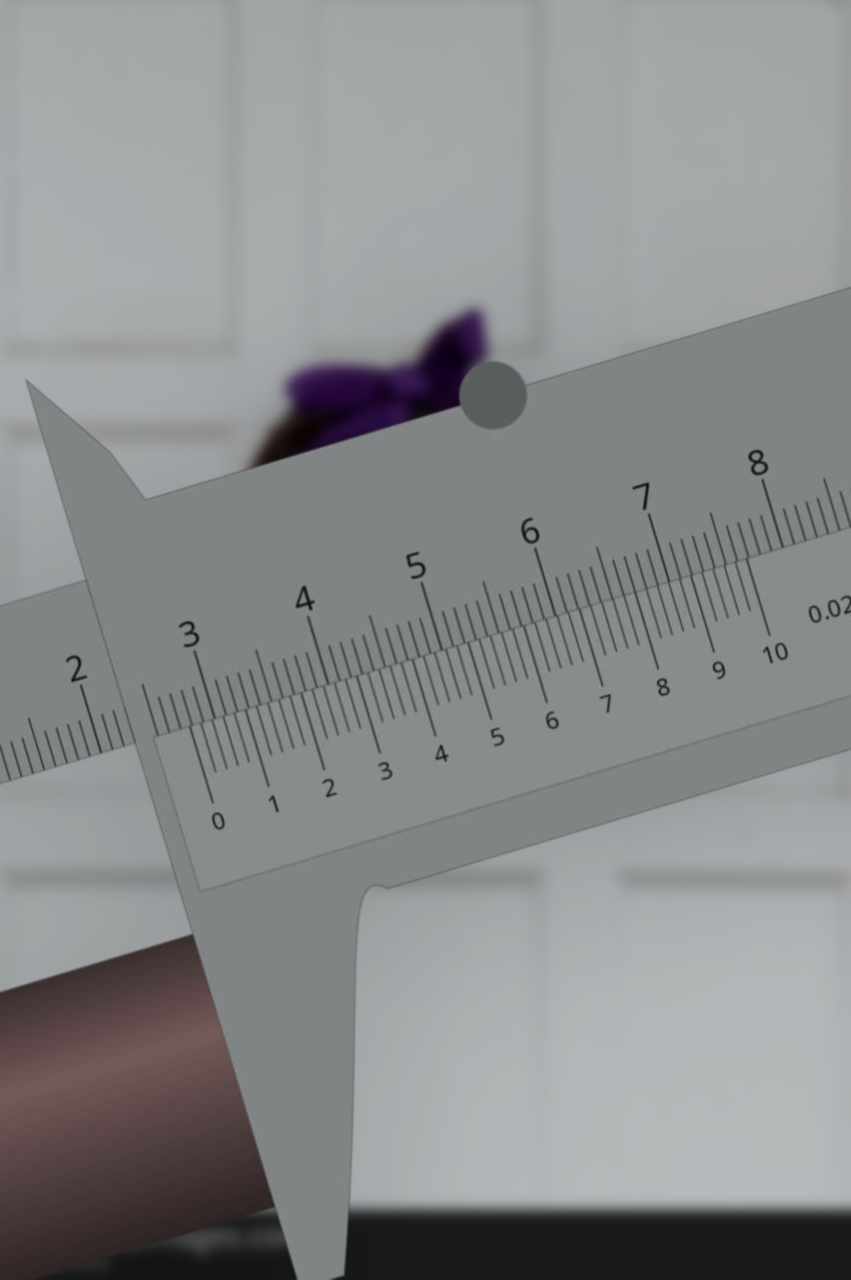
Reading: 27.8 mm
